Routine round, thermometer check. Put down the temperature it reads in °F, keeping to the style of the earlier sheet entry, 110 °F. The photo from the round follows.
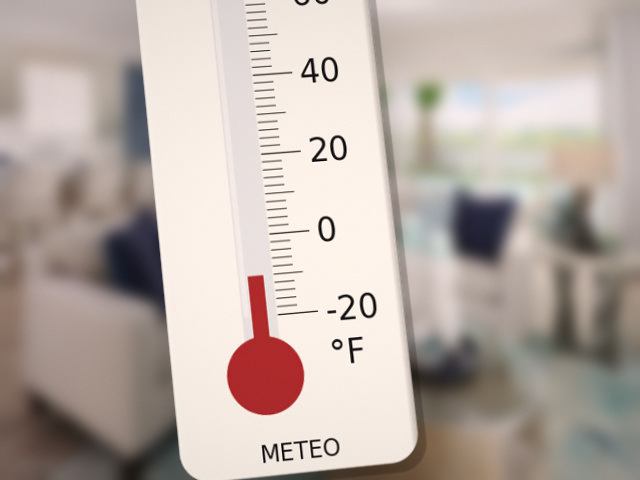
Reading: -10 °F
